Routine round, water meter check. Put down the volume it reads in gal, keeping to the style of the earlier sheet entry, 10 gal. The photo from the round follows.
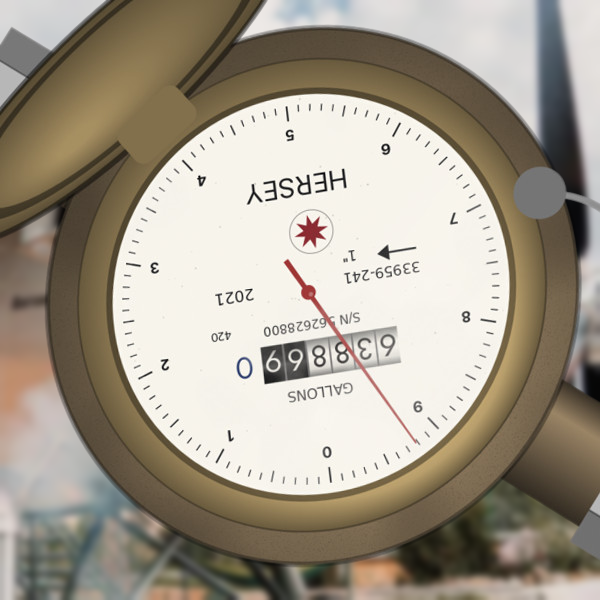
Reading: 6388689.2 gal
